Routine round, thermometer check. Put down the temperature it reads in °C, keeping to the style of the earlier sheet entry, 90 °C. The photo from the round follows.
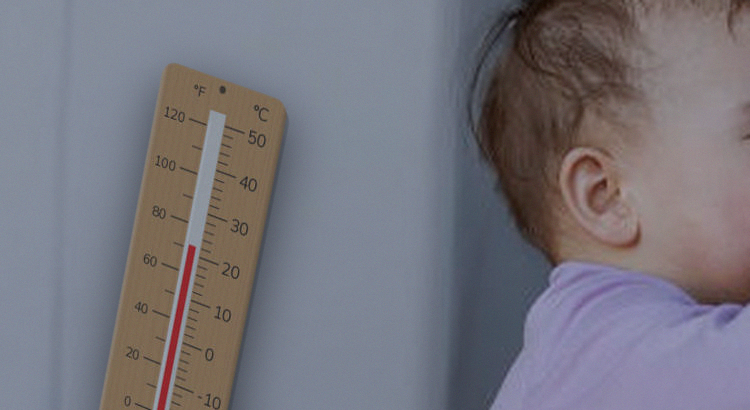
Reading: 22 °C
